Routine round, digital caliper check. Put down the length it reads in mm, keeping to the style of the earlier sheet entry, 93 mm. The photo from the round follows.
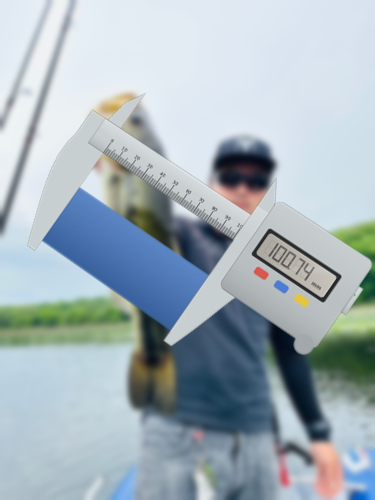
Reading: 100.74 mm
